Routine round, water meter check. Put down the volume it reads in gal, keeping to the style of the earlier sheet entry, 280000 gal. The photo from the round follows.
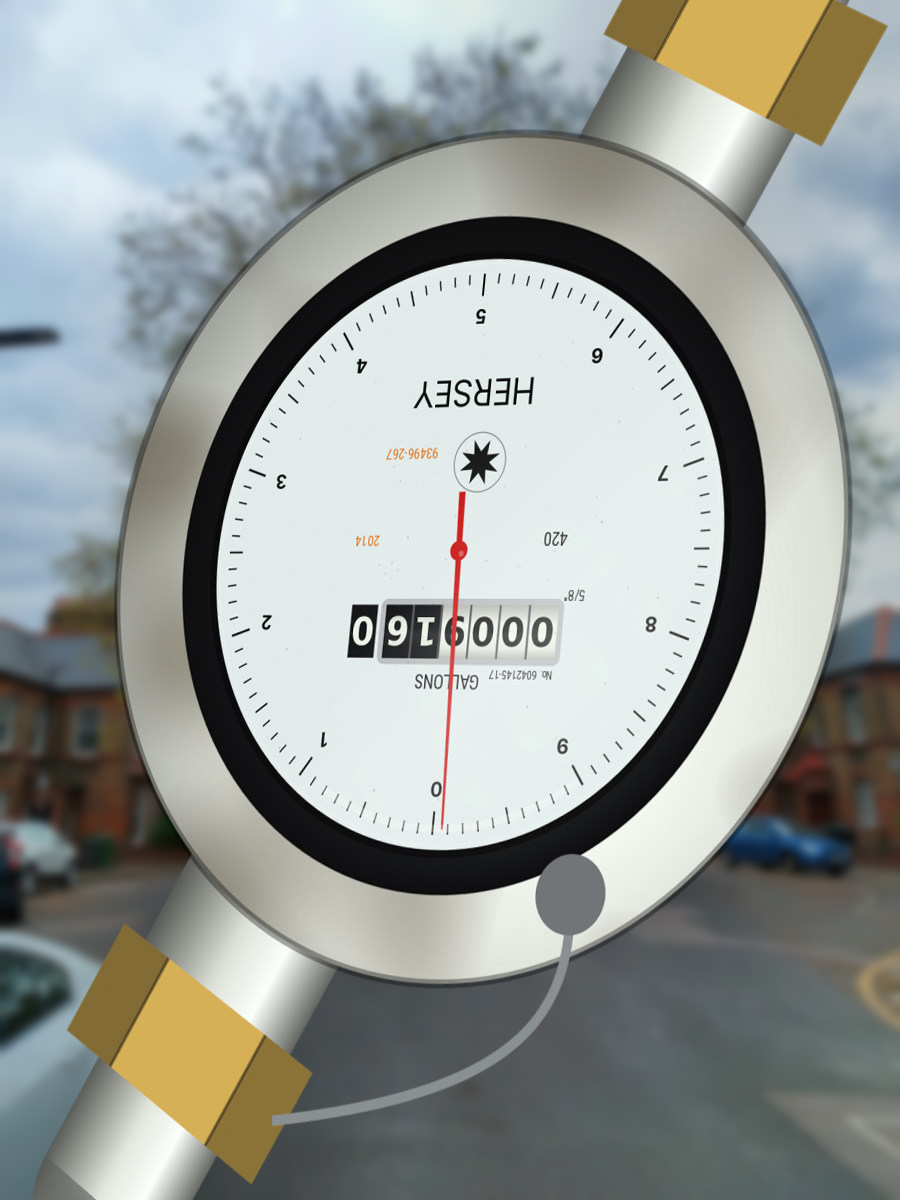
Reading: 9159.9 gal
